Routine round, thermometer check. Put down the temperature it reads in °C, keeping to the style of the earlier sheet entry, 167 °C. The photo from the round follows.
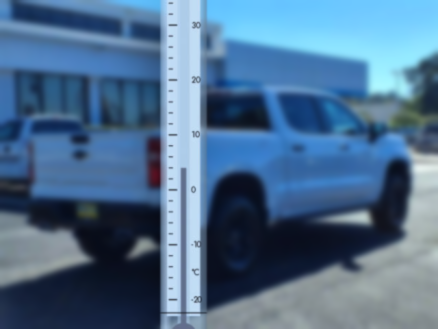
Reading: 4 °C
